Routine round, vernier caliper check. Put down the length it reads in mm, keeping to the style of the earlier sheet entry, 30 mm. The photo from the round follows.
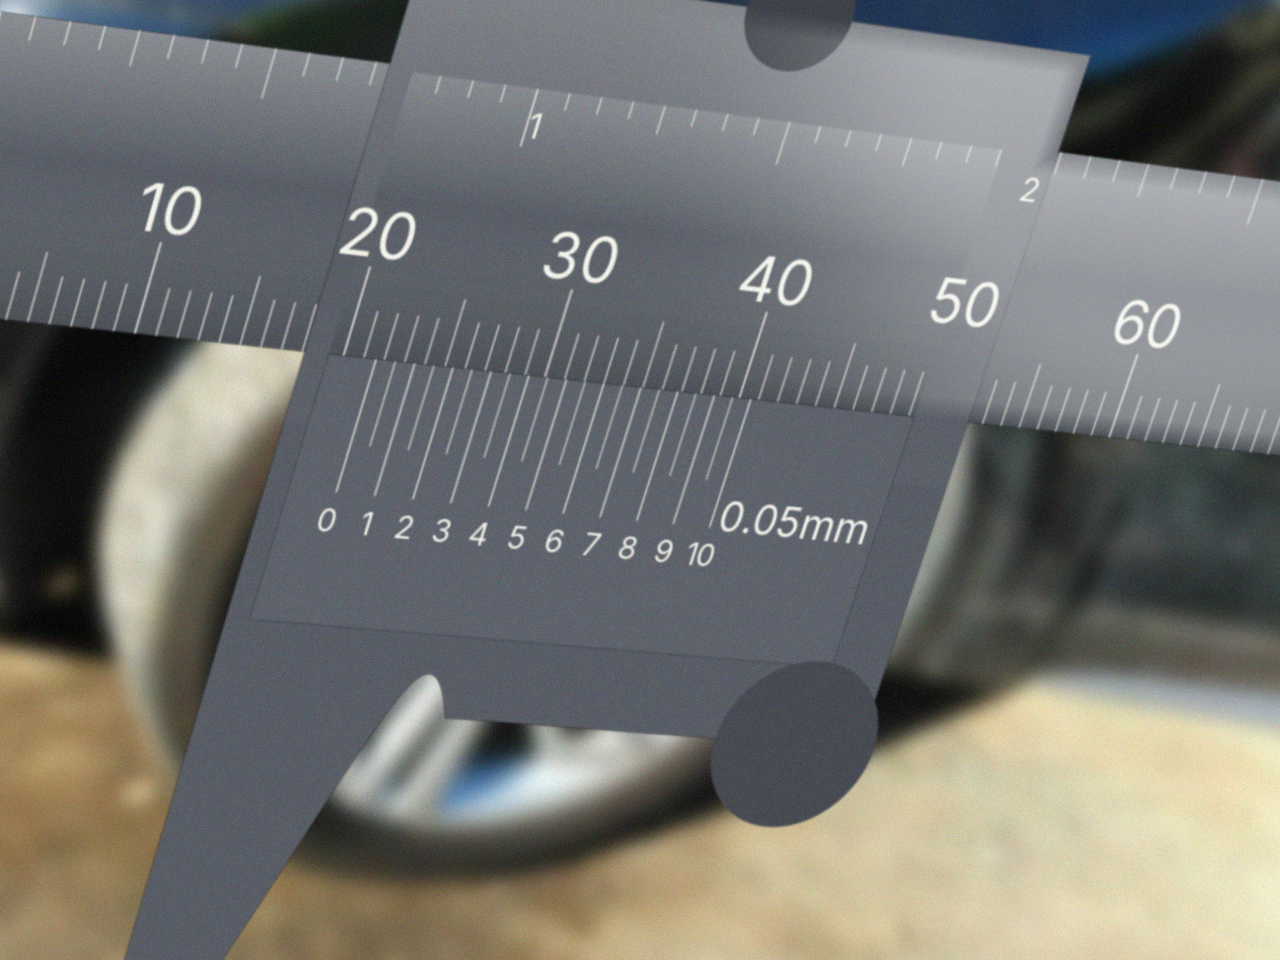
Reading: 21.6 mm
